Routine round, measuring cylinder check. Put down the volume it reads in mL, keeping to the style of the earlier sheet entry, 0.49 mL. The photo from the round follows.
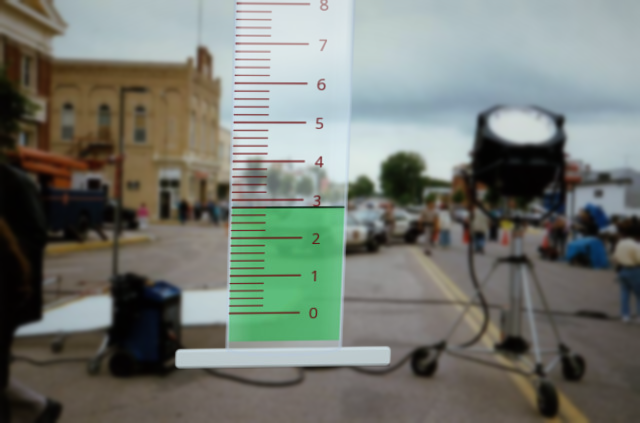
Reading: 2.8 mL
